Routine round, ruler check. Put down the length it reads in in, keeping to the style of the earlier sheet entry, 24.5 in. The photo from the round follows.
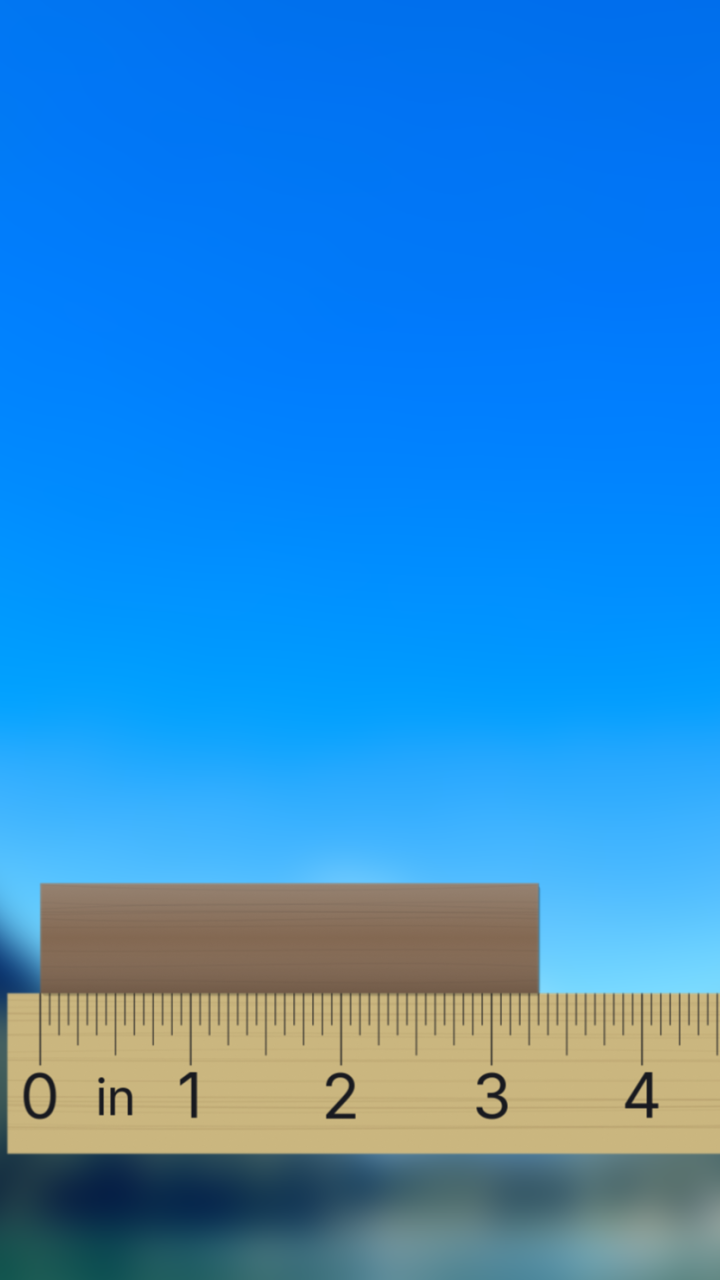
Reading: 3.3125 in
